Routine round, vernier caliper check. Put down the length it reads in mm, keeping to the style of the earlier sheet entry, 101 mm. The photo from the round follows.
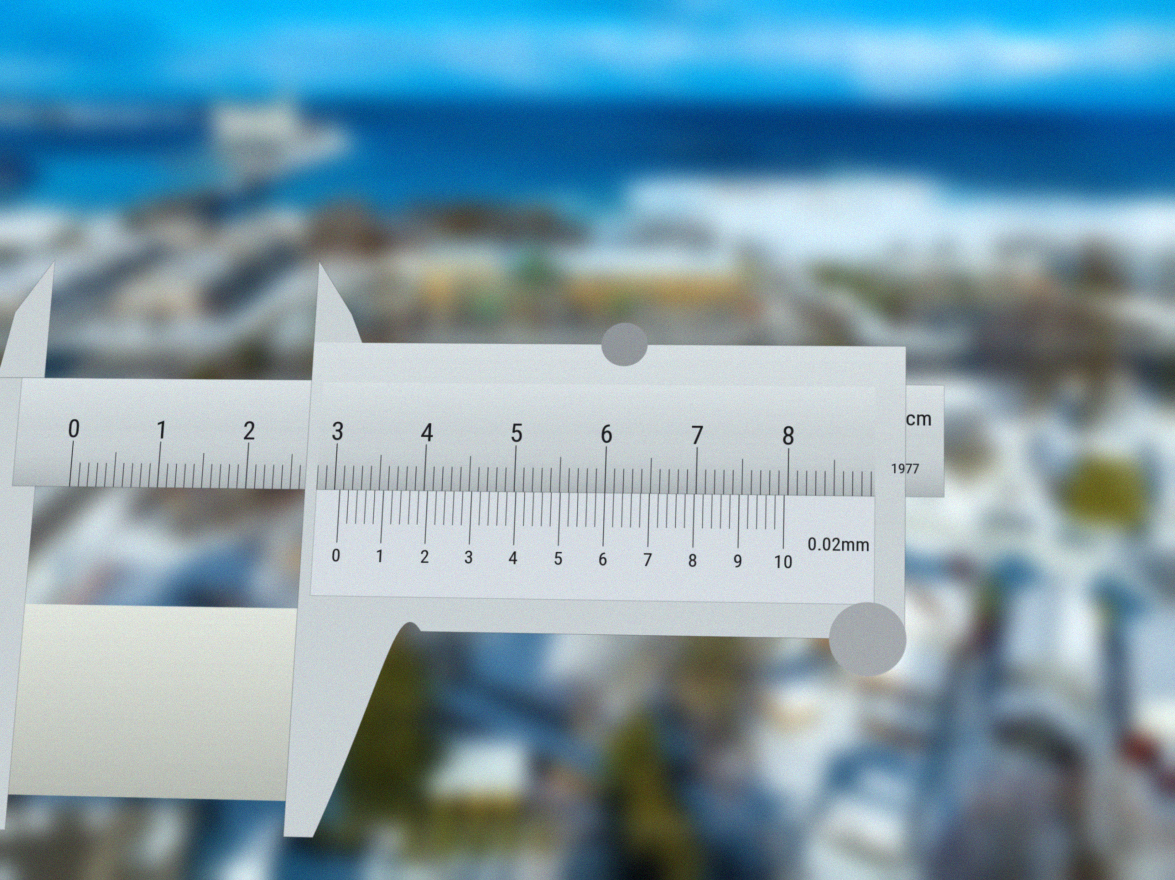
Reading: 30.6 mm
